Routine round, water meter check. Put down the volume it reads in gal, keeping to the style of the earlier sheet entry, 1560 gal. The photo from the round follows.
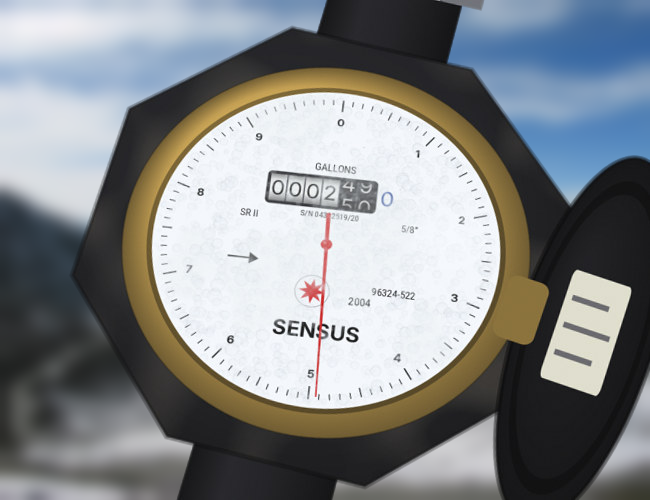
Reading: 2494.9 gal
